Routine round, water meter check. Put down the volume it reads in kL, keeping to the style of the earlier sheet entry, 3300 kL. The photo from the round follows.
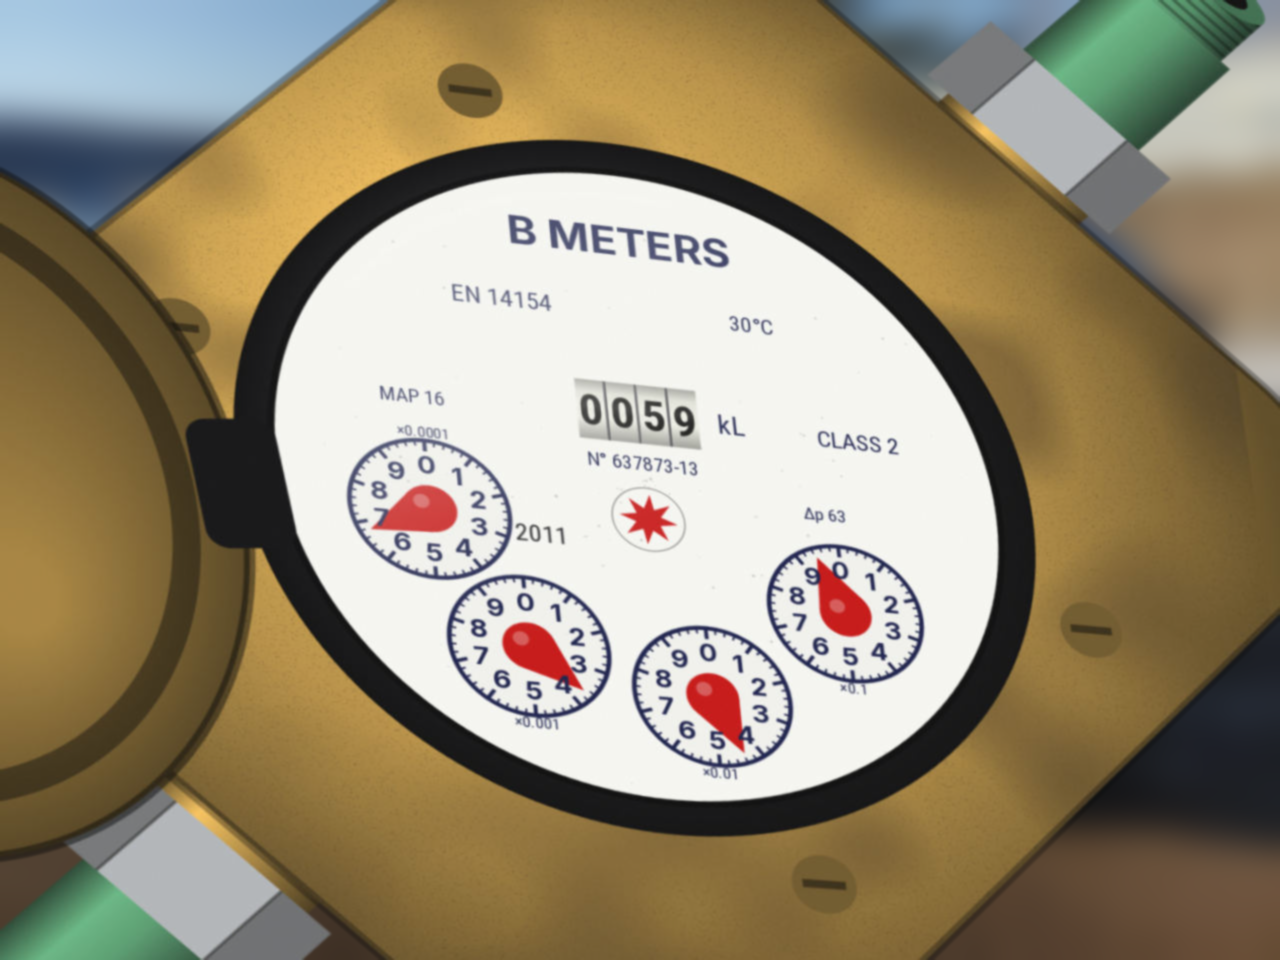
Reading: 58.9436 kL
